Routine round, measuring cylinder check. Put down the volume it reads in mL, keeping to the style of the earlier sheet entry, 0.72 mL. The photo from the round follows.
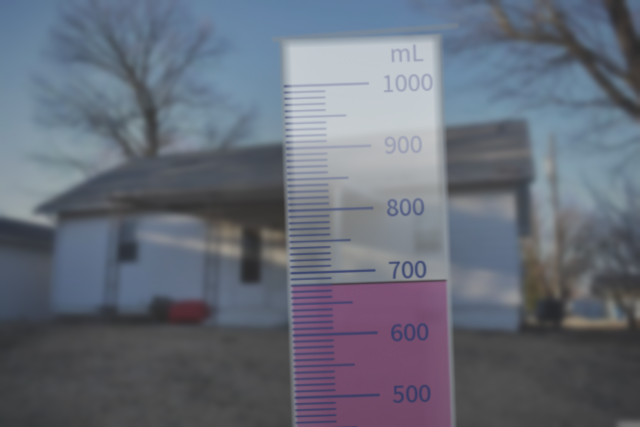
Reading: 680 mL
